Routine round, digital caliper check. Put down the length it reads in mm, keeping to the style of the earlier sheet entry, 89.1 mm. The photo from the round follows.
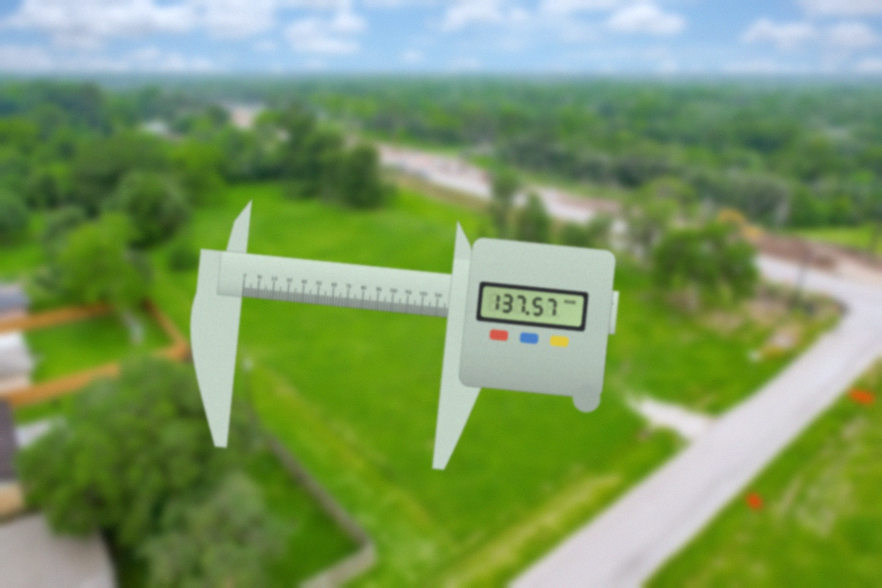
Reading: 137.57 mm
